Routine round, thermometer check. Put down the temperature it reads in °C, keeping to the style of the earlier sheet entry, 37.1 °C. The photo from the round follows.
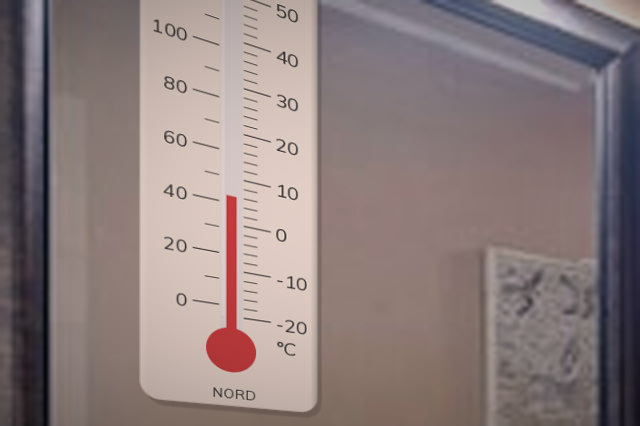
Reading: 6 °C
